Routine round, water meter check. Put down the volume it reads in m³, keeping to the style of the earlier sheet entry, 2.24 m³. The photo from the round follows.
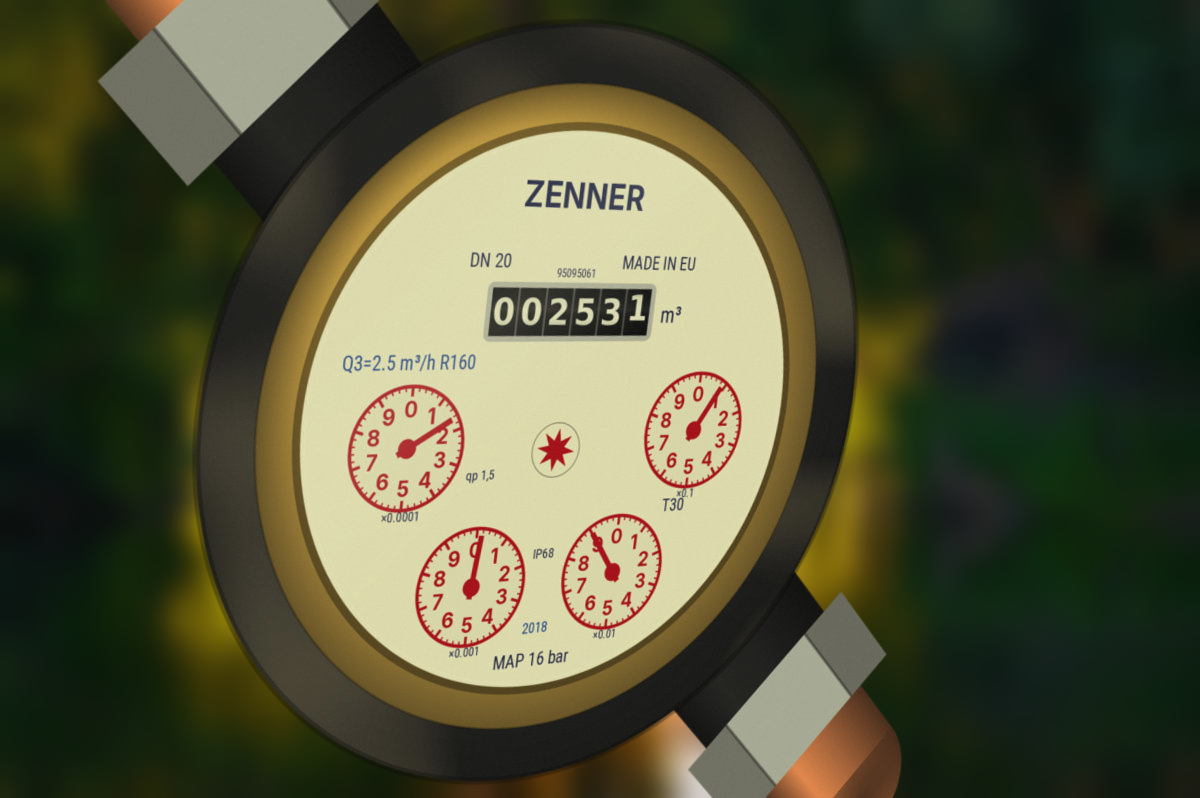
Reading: 2531.0901 m³
